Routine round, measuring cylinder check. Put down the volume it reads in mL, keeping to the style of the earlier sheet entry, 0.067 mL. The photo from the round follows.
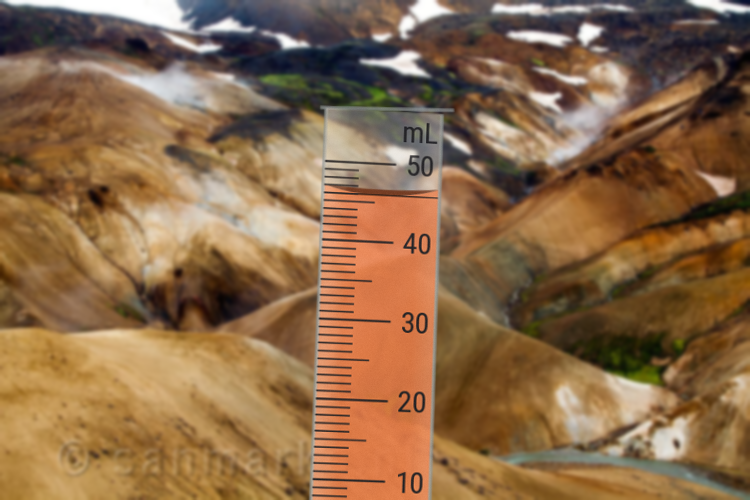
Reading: 46 mL
